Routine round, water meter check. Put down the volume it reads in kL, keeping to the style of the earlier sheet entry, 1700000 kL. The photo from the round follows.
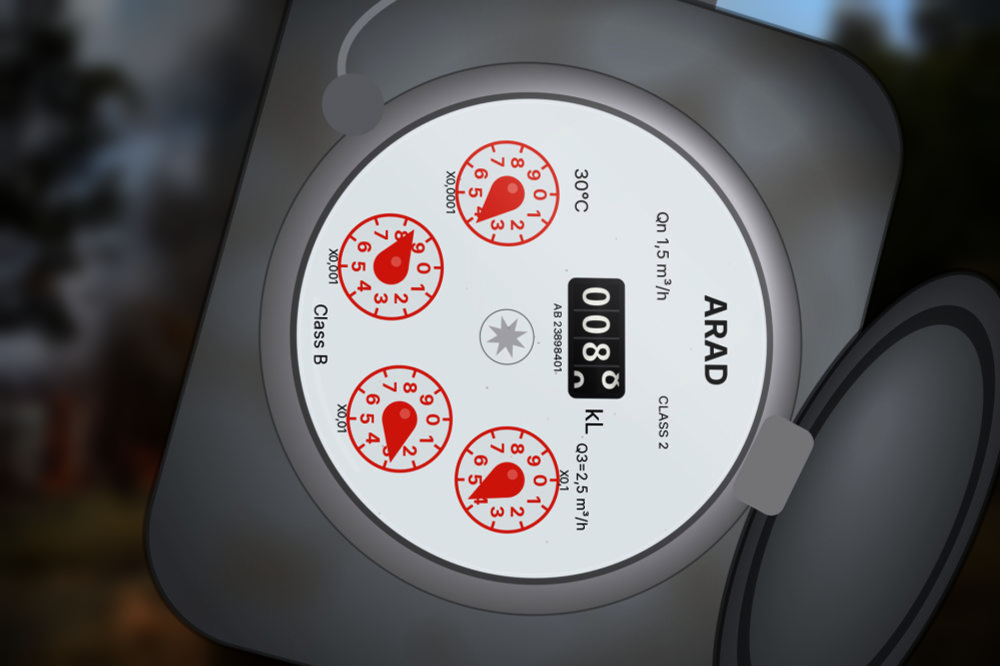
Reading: 88.4283 kL
